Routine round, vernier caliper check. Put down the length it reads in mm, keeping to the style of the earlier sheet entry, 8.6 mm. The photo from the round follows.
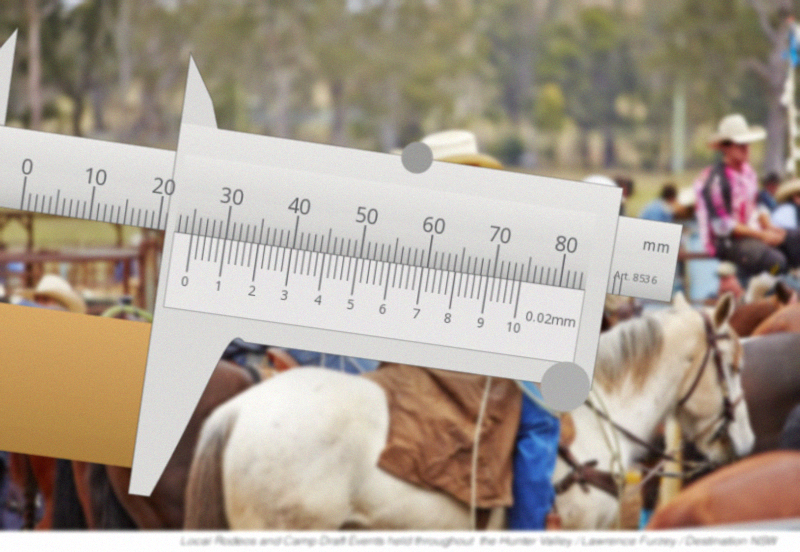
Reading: 25.0 mm
